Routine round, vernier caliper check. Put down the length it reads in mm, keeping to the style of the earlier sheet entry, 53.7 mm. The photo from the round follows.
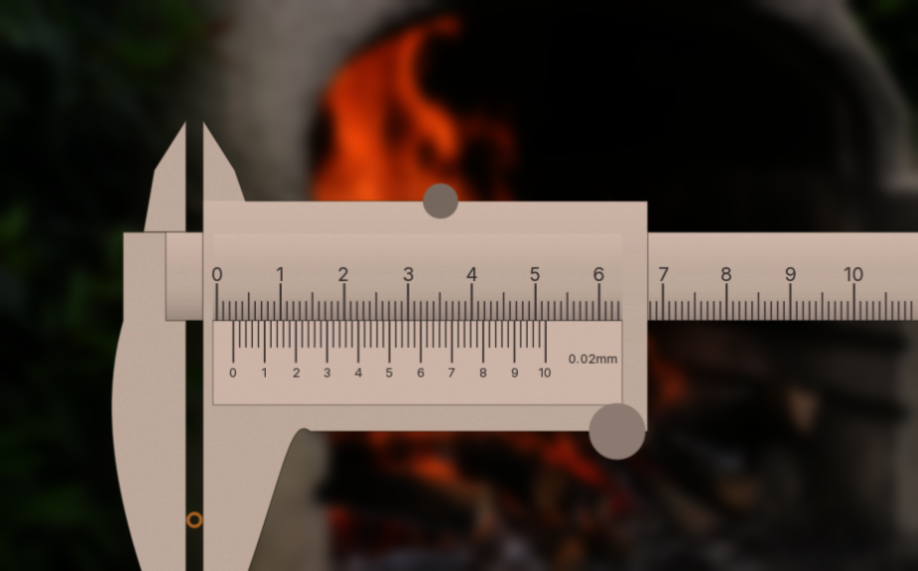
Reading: 2.6 mm
